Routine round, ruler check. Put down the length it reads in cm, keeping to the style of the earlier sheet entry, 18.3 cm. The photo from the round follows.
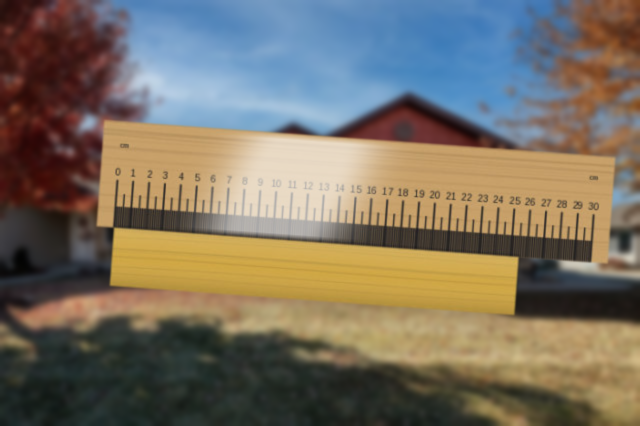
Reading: 25.5 cm
